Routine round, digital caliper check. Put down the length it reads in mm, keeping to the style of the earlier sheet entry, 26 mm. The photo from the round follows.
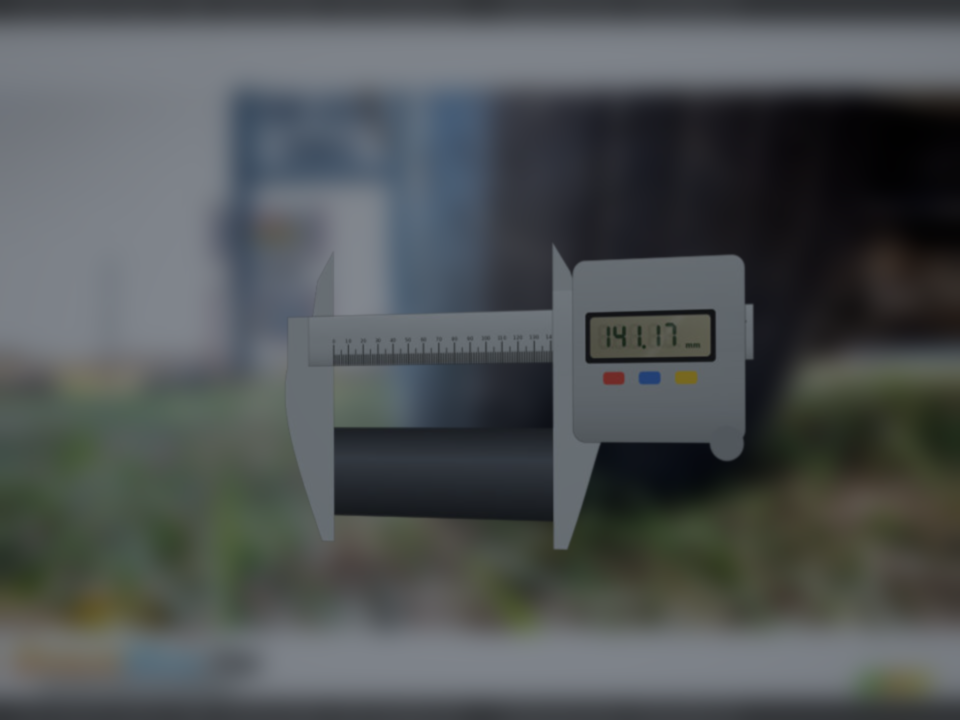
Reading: 141.17 mm
